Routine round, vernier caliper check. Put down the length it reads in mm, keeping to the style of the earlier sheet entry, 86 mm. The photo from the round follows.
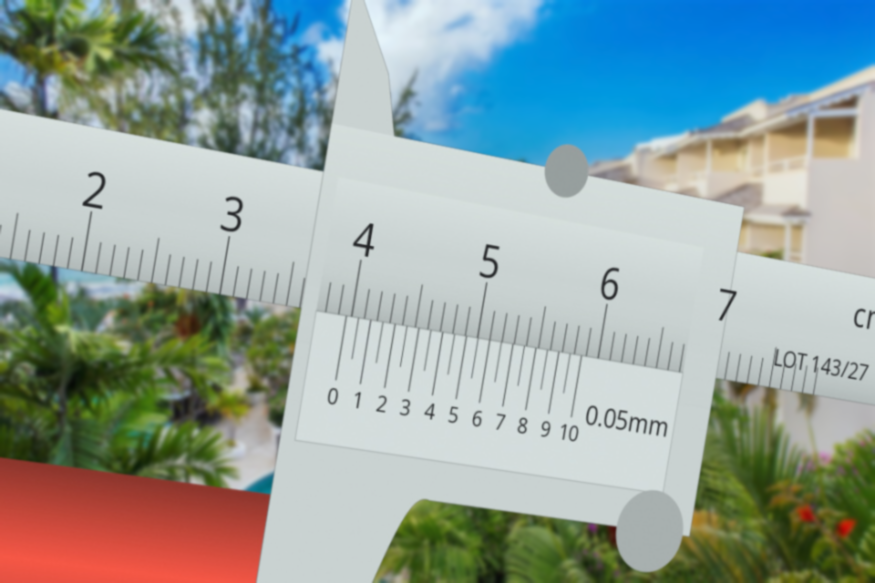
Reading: 39.6 mm
